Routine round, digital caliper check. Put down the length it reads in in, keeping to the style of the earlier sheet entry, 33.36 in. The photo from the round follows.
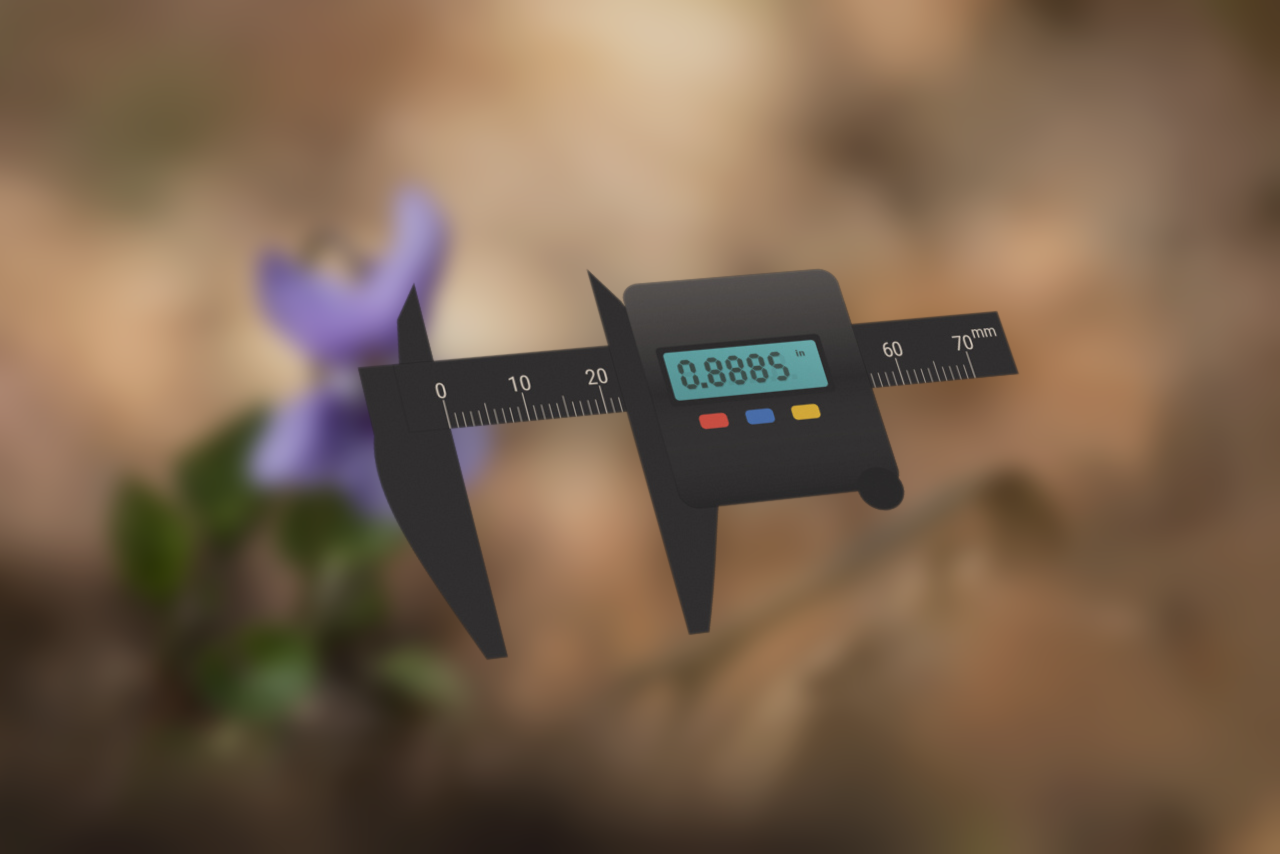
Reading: 0.8885 in
